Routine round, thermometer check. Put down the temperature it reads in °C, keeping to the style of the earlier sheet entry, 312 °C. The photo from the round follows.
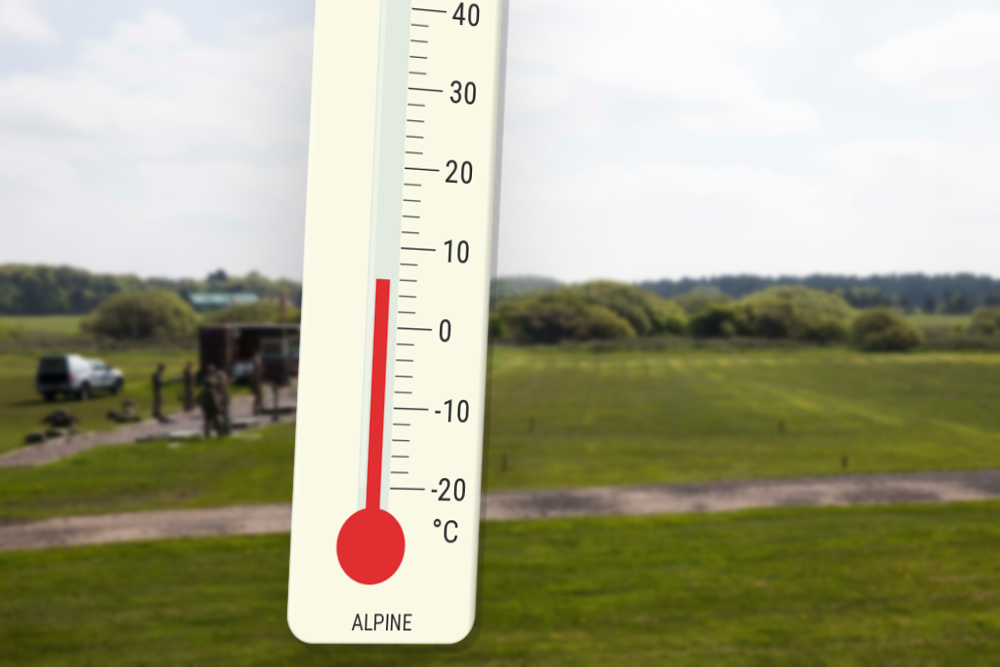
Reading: 6 °C
